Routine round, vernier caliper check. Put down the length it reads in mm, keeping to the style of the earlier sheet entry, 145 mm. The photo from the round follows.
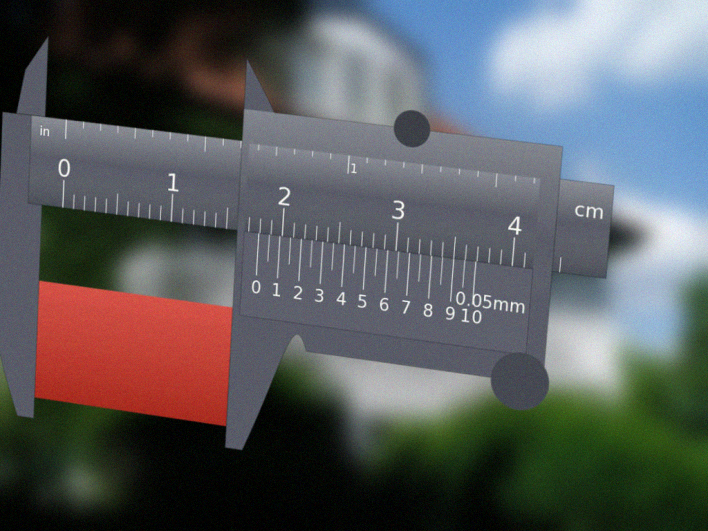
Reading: 17.9 mm
